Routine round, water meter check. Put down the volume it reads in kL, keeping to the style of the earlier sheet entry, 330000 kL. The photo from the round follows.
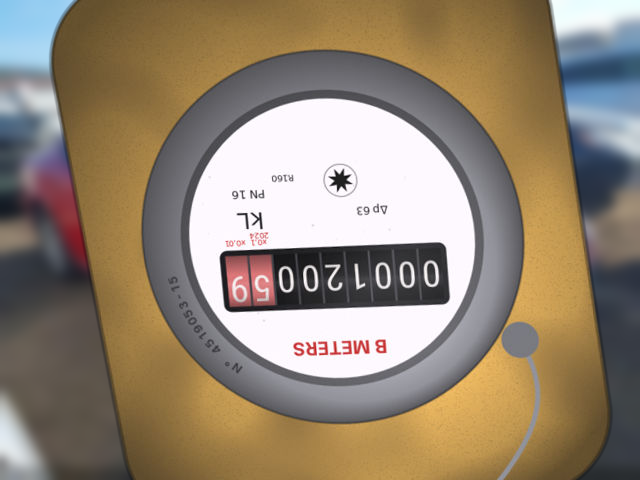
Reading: 1200.59 kL
